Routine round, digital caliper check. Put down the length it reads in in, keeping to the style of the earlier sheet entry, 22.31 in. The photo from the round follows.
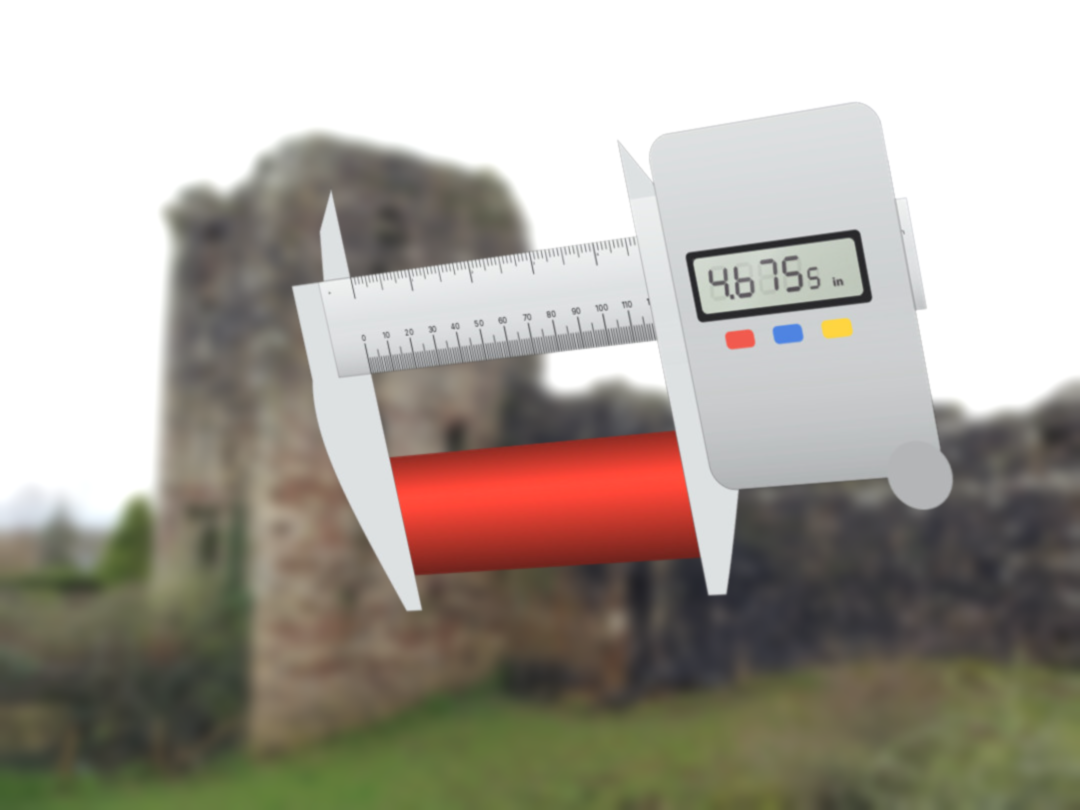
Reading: 4.6755 in
